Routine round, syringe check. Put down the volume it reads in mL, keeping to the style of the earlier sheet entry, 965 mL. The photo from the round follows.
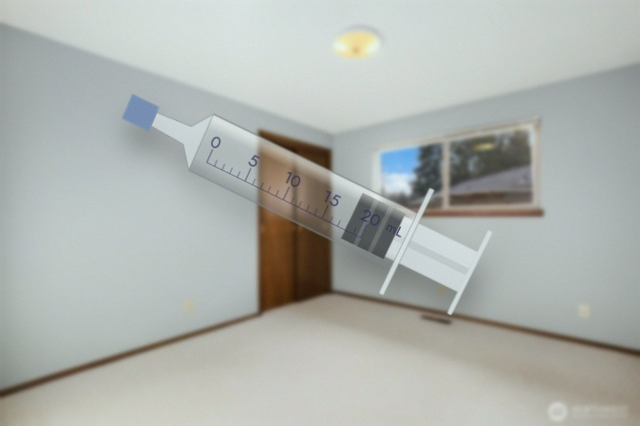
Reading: 18 mL
